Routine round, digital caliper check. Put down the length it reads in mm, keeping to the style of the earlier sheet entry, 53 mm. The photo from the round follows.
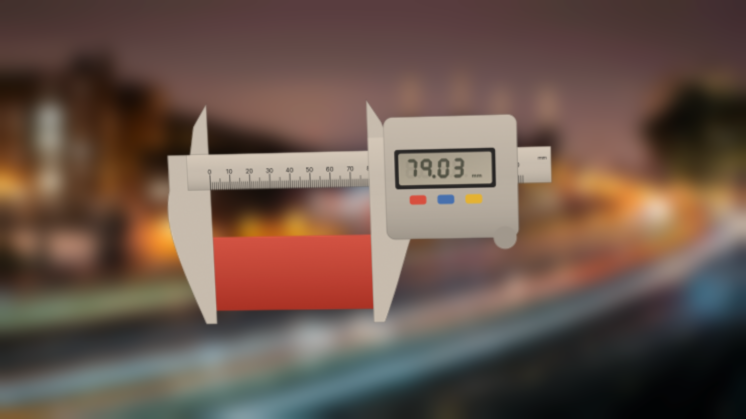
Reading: 79.03 mm
